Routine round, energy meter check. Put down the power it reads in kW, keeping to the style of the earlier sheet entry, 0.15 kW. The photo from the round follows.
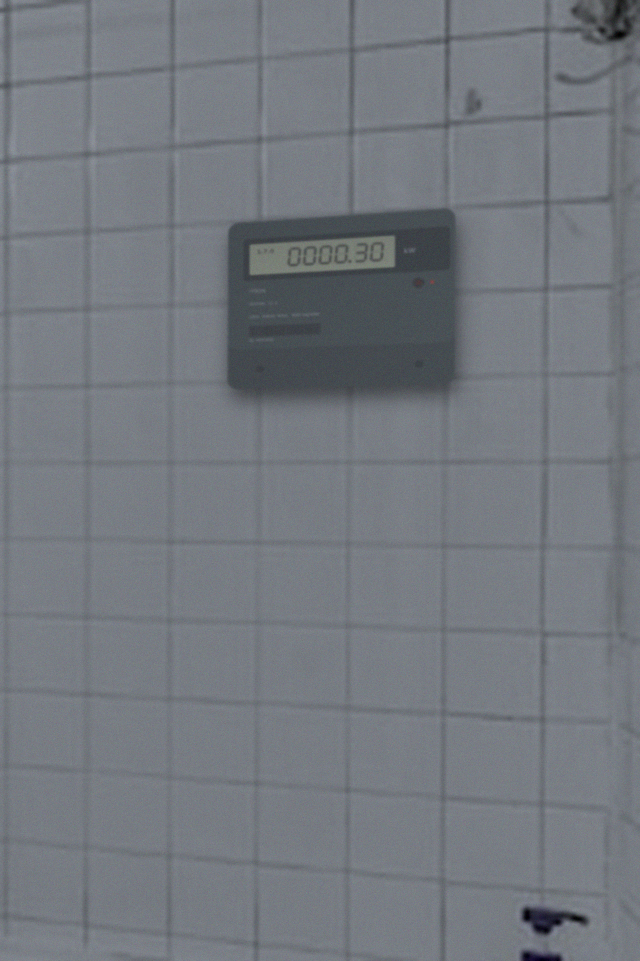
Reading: 0.30 kW
